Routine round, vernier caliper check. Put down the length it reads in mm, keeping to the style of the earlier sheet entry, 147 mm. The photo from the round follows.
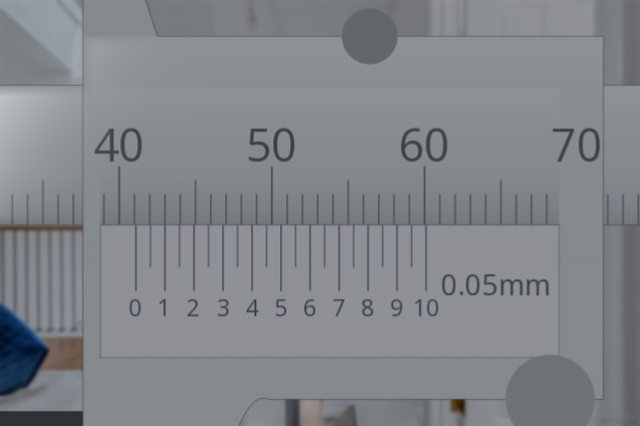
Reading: 41.1 mm
